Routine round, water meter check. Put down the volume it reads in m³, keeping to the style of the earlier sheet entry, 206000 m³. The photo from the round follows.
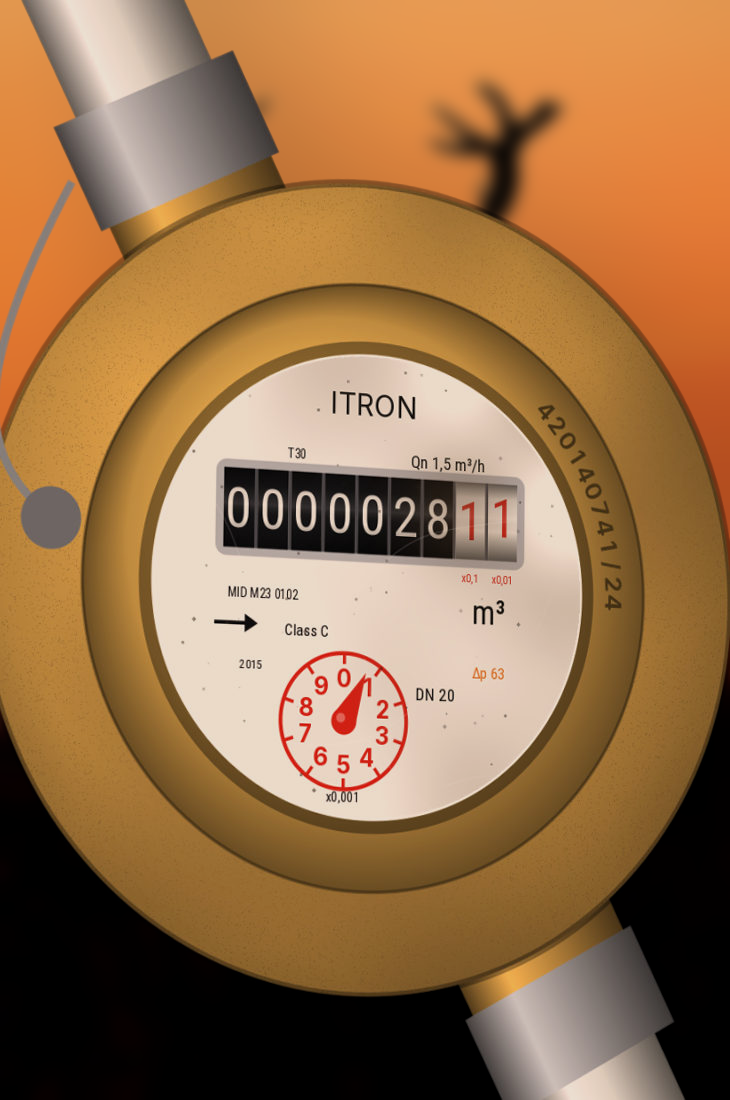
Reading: 28.110 m³
